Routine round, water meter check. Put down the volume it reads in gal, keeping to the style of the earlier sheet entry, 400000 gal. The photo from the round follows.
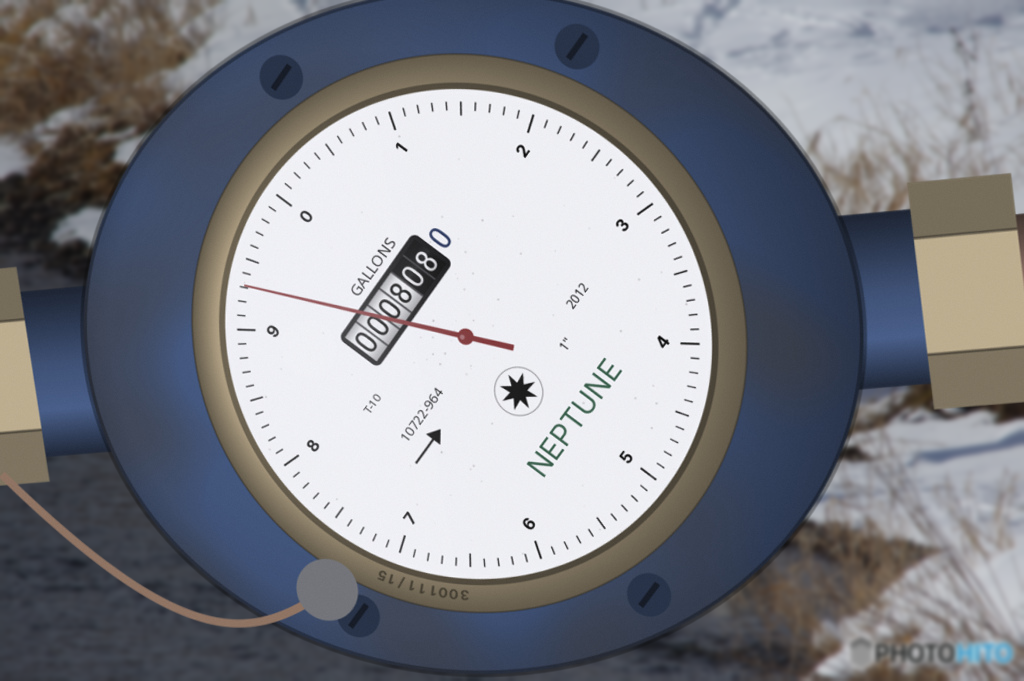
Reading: 8079.3 gal
